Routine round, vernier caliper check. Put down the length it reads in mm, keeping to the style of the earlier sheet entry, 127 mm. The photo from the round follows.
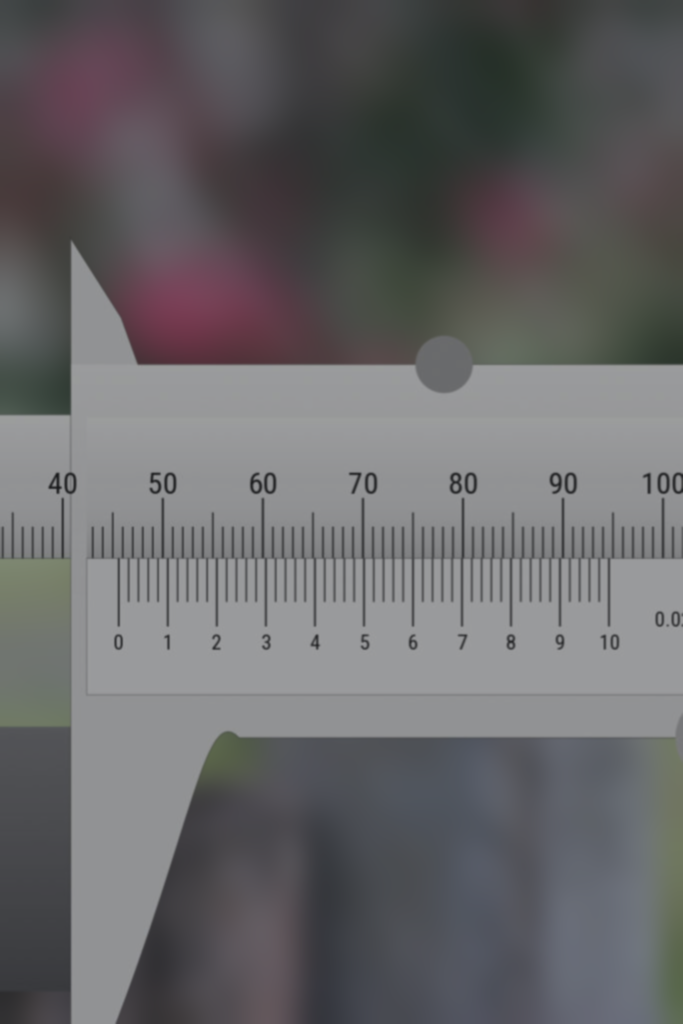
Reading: 45.6 mm
